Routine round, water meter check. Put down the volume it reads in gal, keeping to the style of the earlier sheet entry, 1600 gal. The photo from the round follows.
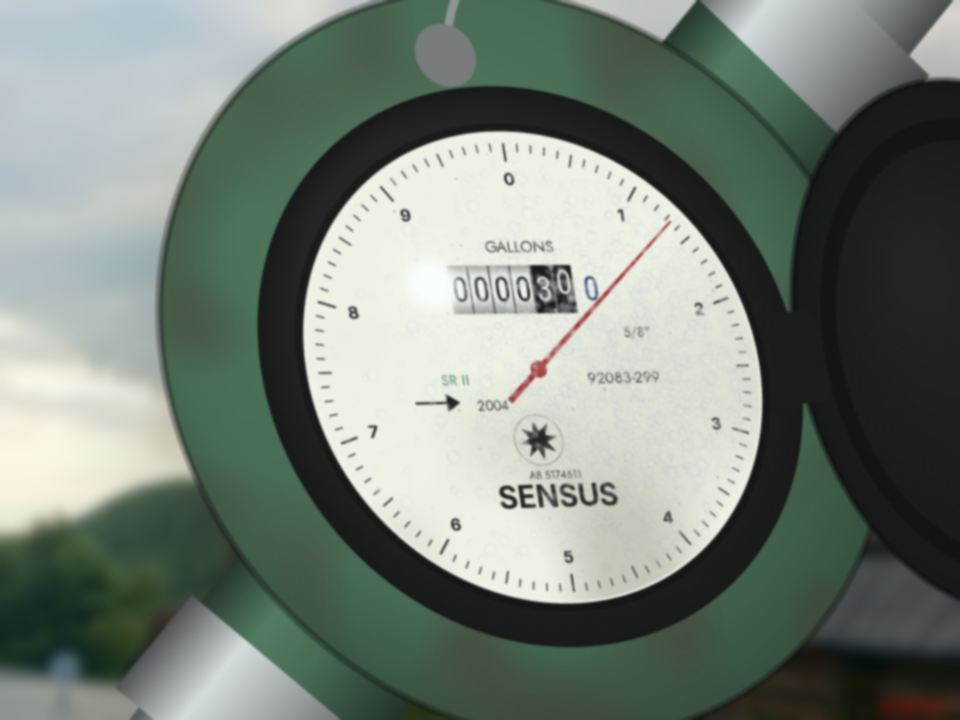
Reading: 301.3 gal
